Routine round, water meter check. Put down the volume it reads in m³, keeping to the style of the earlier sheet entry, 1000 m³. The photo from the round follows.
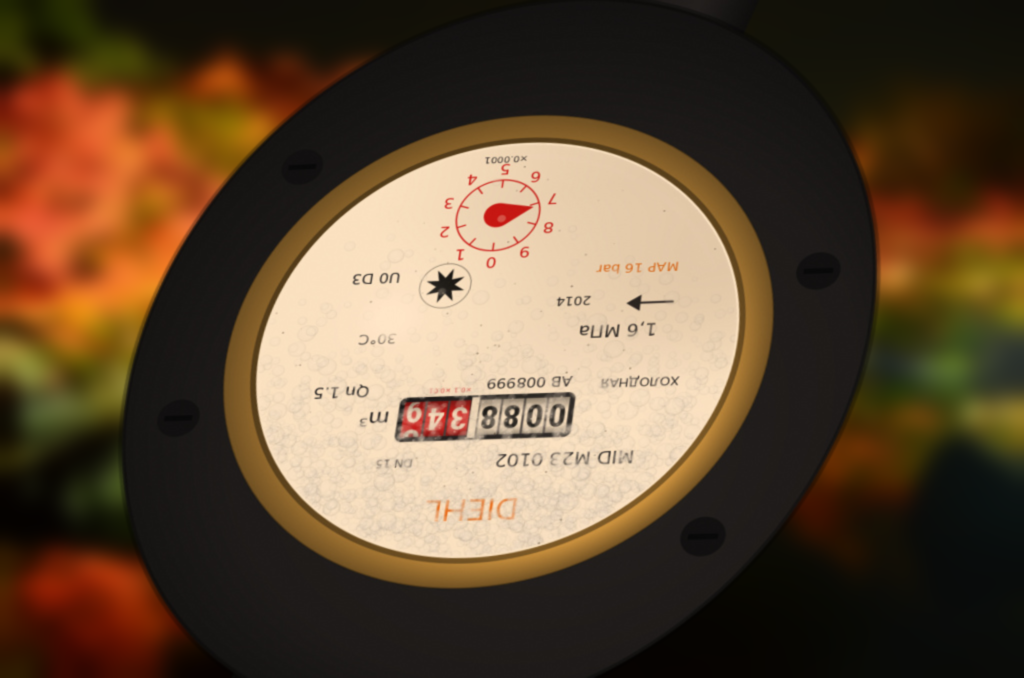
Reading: 88.3487 m³
